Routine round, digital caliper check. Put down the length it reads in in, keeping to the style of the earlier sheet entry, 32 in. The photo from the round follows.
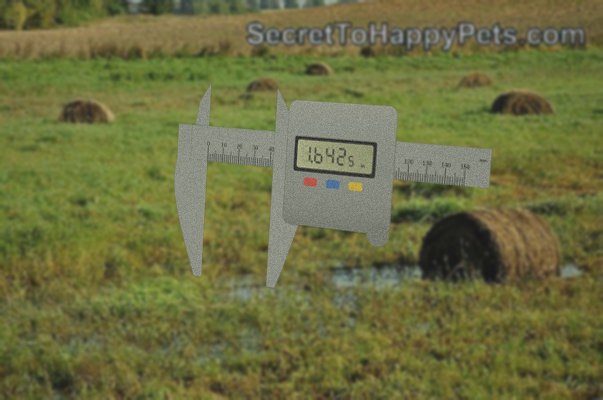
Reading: 1.6425 in
